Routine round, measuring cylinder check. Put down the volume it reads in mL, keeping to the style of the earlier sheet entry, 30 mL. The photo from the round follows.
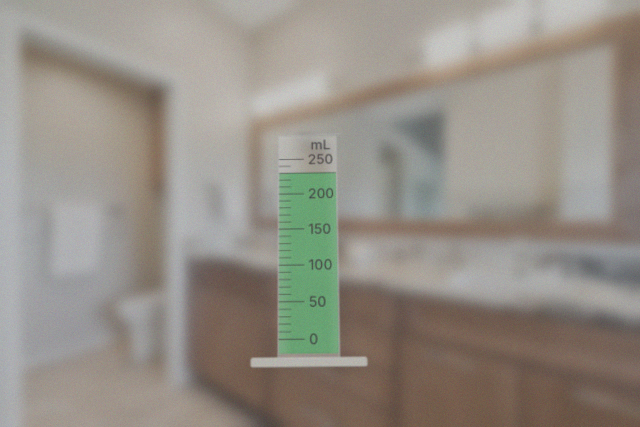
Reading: 230 mL
